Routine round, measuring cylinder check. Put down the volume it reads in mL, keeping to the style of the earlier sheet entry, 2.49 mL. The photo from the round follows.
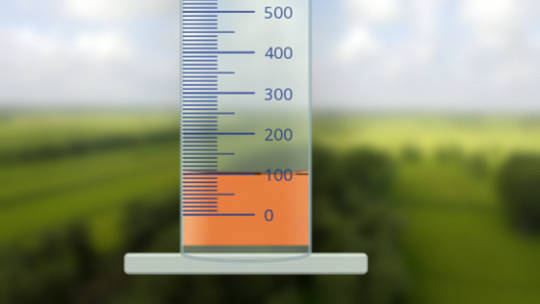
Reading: 100 mL
